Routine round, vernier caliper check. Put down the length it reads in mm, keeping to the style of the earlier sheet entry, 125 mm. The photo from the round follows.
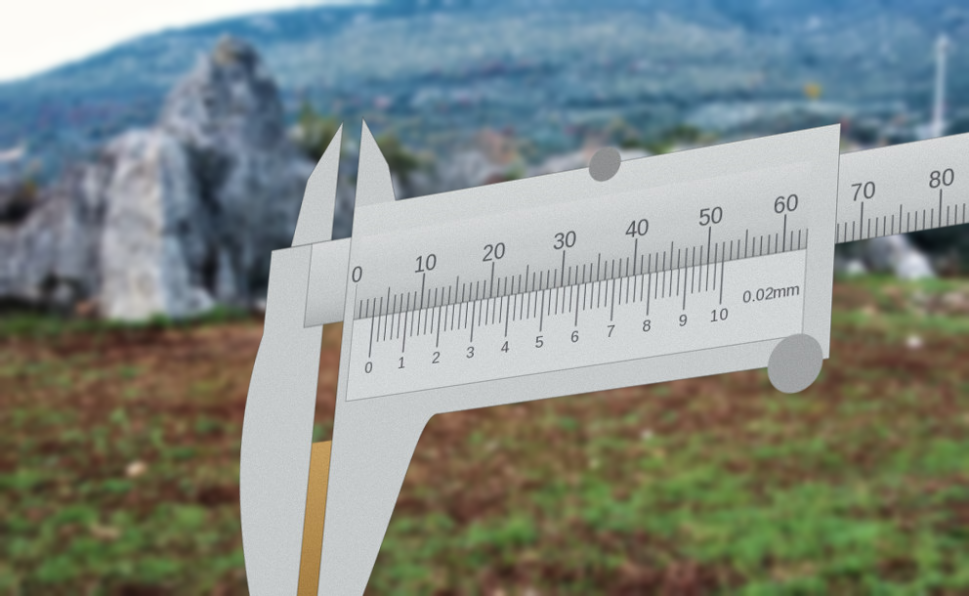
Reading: 3.0 mm
